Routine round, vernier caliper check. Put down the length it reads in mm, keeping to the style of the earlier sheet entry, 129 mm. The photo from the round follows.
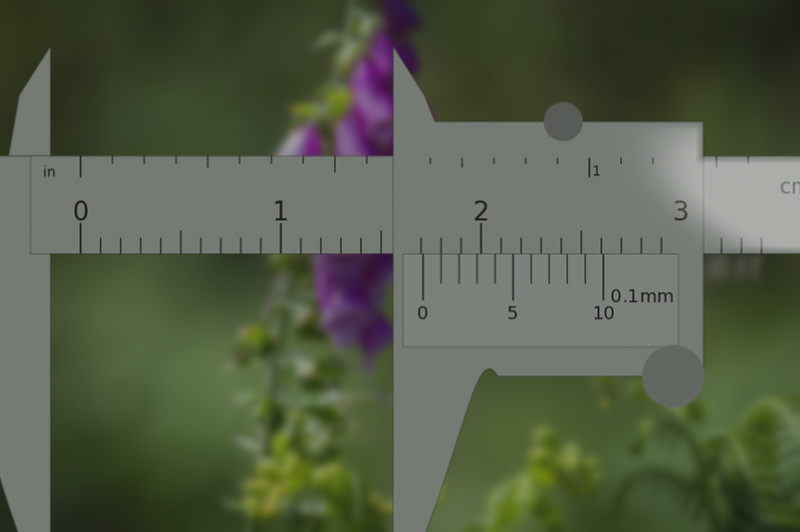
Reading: 17.1 mm
